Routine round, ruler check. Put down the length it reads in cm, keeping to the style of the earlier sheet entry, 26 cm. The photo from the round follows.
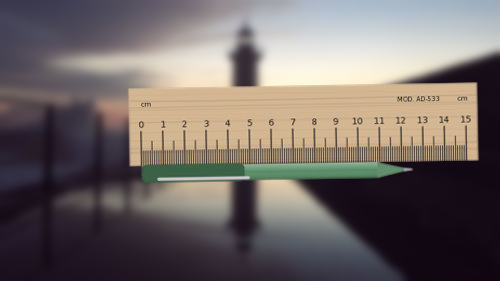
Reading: 12.5 cm
